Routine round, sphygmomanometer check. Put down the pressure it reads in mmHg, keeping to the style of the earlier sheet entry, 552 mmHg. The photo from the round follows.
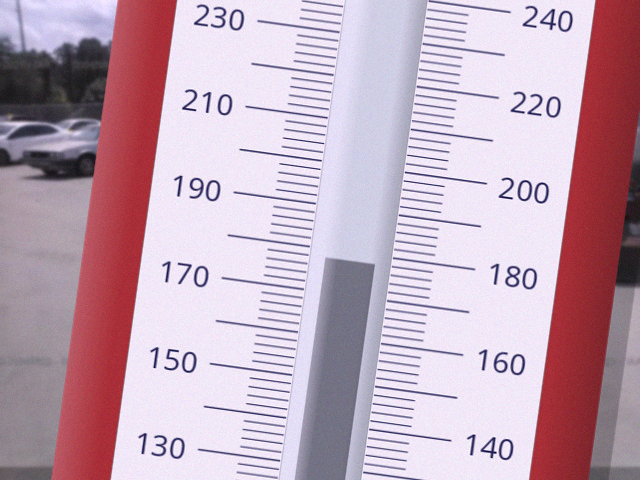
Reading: 178 mmHg
